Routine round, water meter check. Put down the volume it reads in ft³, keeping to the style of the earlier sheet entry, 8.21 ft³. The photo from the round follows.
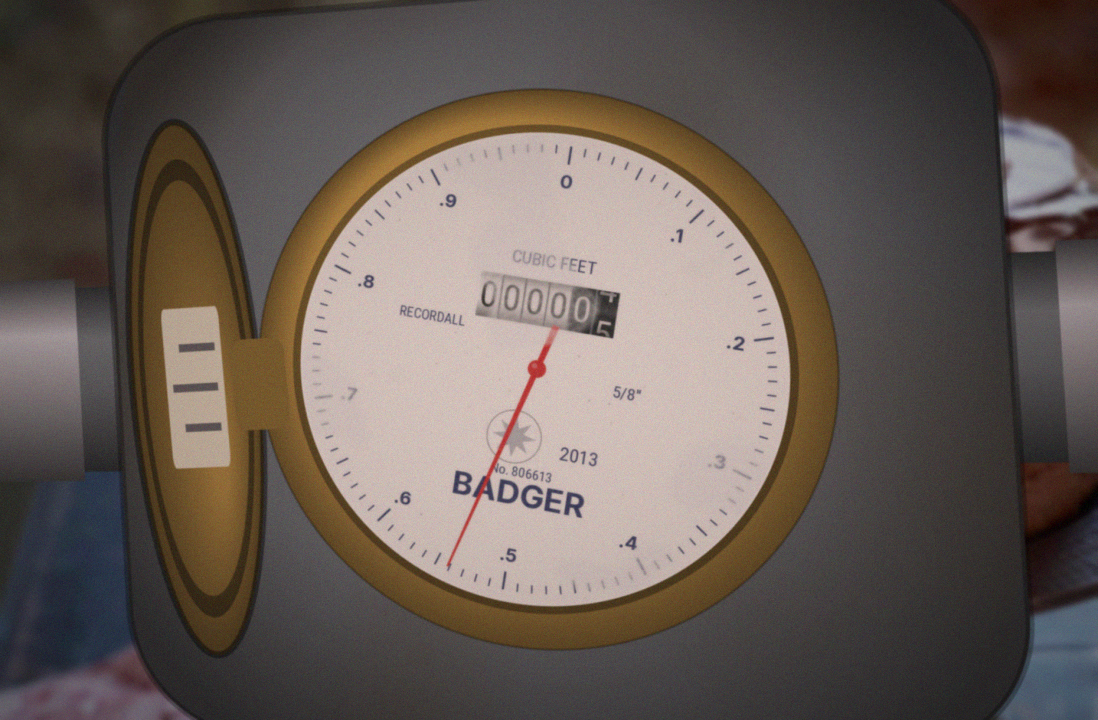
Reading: 4.54 ft³
